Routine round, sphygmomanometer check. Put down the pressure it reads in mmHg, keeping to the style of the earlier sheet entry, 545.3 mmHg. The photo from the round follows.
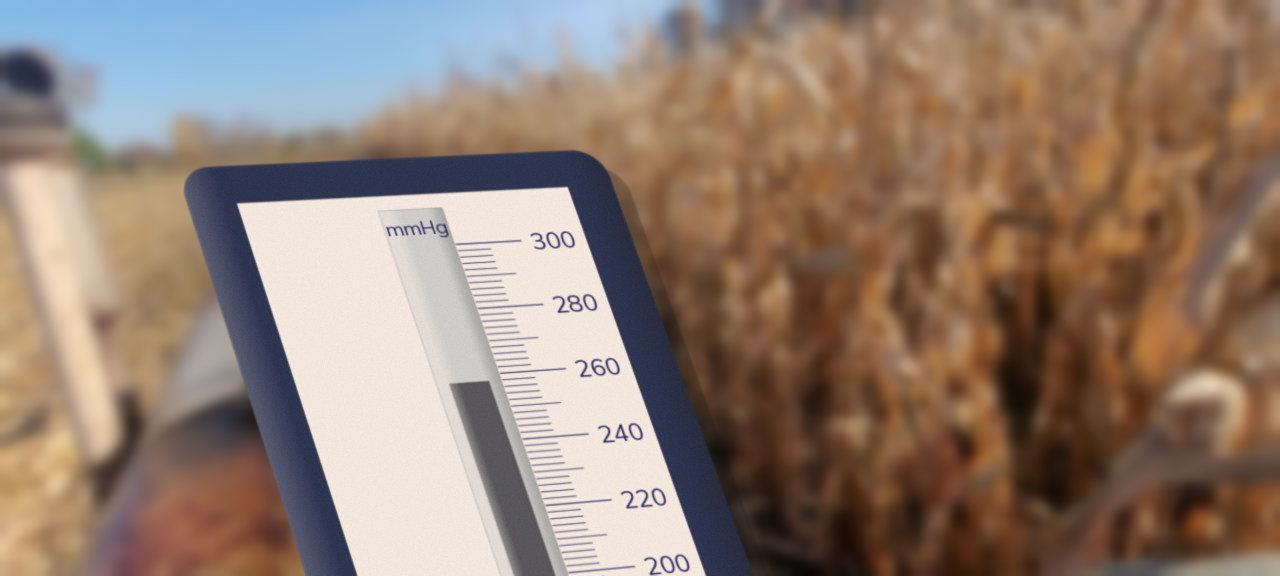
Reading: 258 mmHg
